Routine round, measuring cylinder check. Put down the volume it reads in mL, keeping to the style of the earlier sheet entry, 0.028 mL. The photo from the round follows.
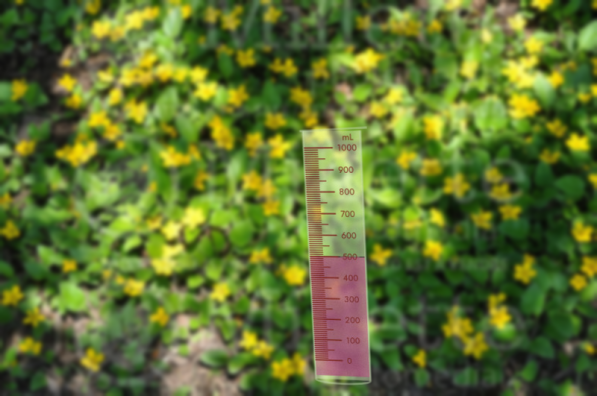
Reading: 500 mL
